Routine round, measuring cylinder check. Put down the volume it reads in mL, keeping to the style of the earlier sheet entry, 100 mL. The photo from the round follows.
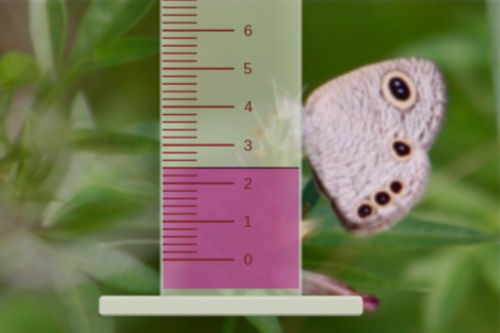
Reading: 2.4 mL
